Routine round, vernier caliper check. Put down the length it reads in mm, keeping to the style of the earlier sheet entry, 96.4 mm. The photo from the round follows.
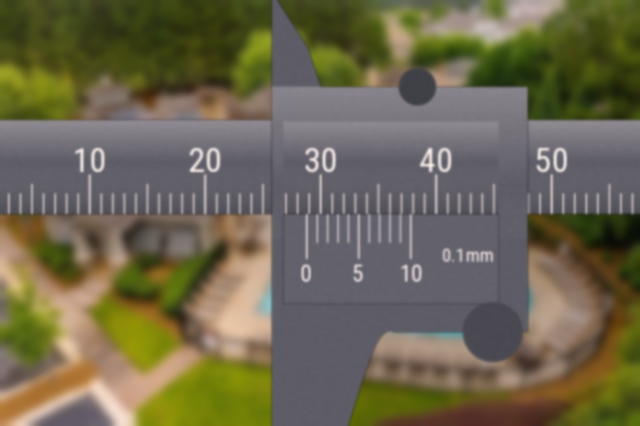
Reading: 28.8 mm
